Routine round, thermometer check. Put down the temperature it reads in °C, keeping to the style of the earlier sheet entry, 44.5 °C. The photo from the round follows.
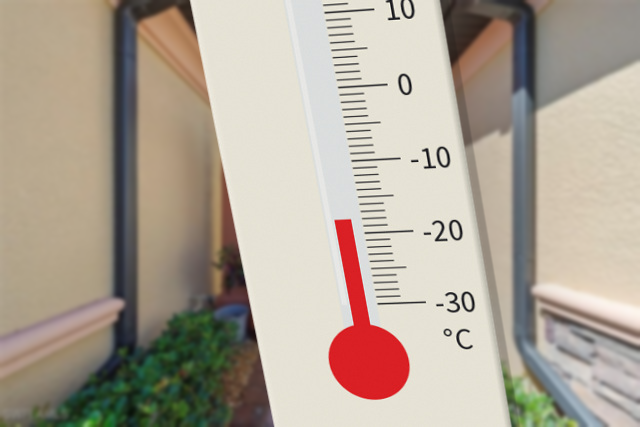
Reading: -18 °C
